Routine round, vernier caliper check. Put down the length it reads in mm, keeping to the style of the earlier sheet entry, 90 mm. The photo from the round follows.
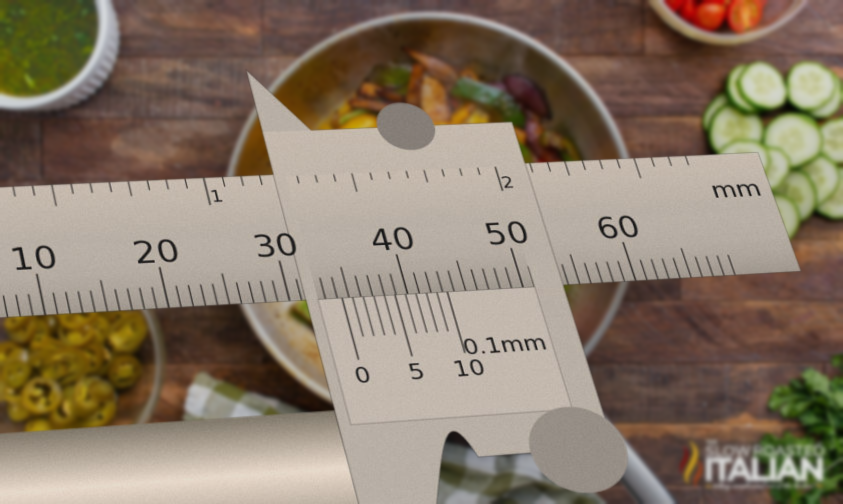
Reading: 34.4 mm
